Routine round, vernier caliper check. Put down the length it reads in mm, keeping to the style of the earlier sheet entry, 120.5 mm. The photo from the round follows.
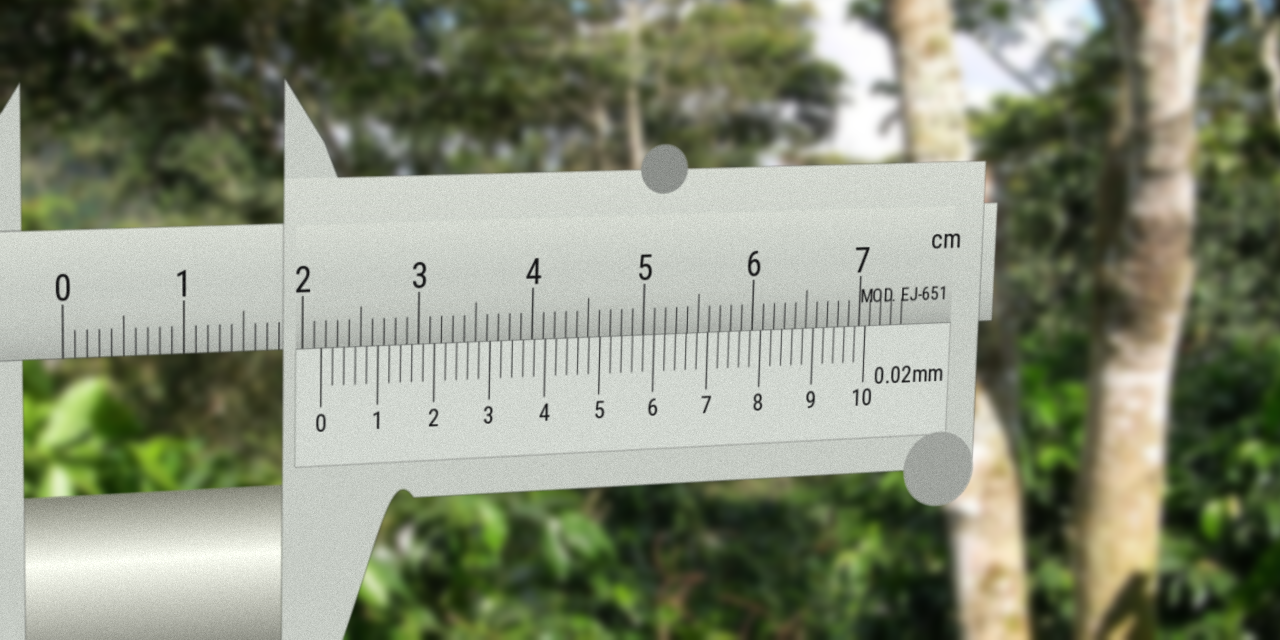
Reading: 21.6 mm
